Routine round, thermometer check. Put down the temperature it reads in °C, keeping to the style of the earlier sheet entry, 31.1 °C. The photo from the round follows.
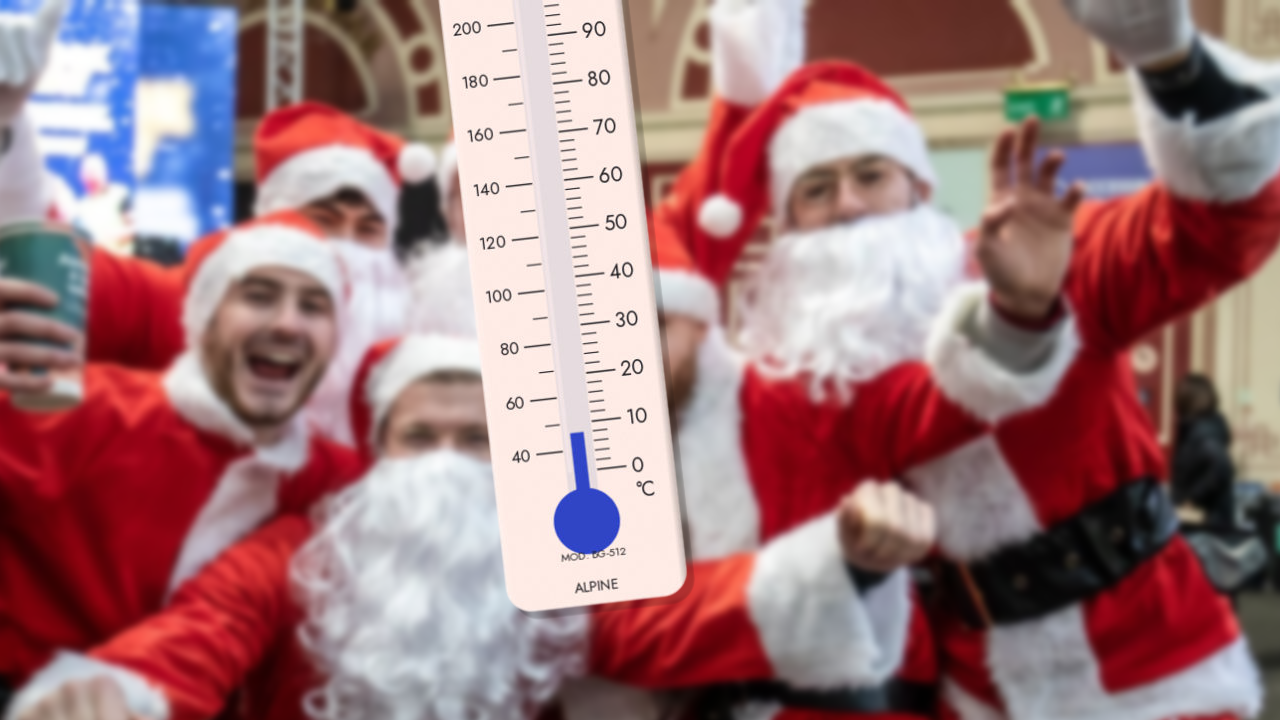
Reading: 8 °C
